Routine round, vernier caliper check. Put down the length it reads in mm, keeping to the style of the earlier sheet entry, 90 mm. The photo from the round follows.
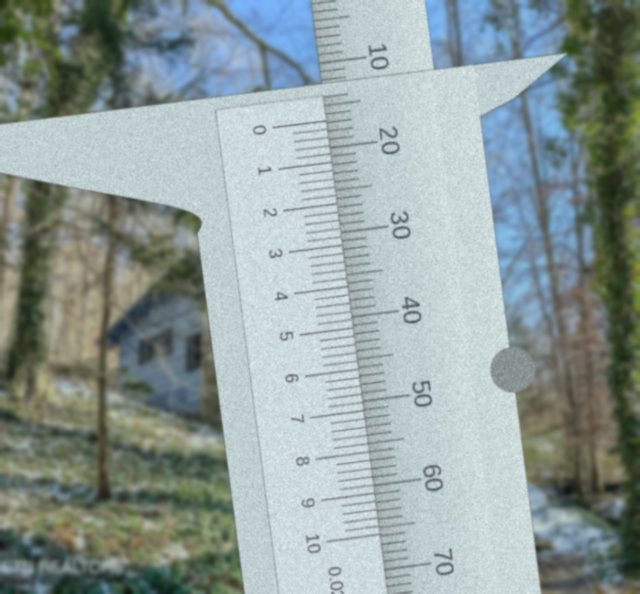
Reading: 16.8 mm
